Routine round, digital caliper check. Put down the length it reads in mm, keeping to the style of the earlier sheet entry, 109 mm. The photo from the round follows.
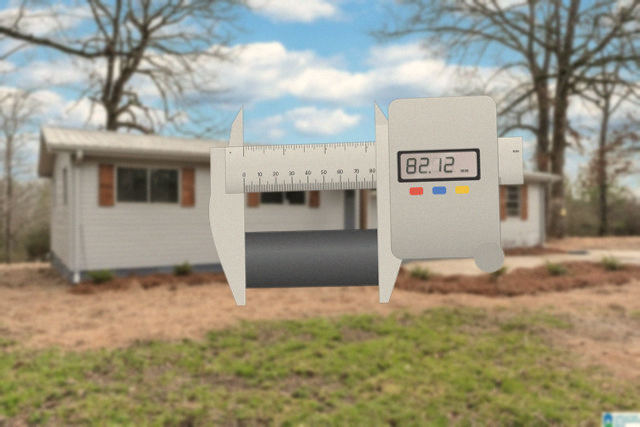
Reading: 82.12 mm
